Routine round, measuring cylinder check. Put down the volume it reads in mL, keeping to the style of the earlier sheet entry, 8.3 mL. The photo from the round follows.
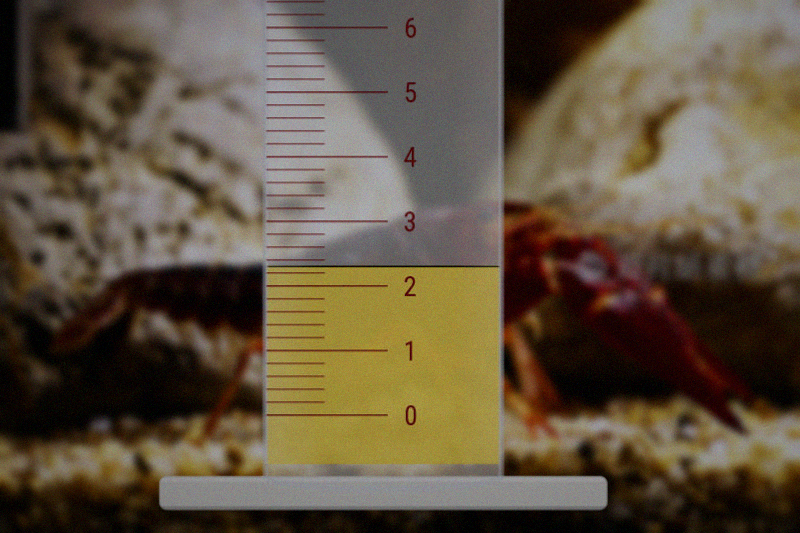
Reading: 2.3 mL
